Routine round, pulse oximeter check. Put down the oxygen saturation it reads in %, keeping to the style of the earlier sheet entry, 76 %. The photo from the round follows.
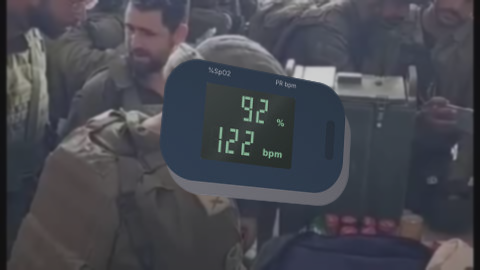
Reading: 92 %
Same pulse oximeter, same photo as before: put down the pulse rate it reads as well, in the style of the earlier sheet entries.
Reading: 122 bpm
